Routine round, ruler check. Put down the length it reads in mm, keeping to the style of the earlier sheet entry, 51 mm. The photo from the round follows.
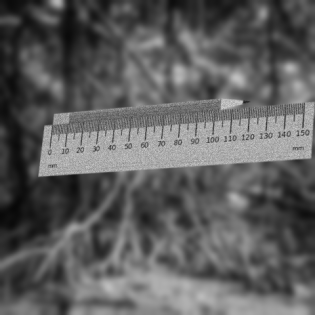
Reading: 120 mm
